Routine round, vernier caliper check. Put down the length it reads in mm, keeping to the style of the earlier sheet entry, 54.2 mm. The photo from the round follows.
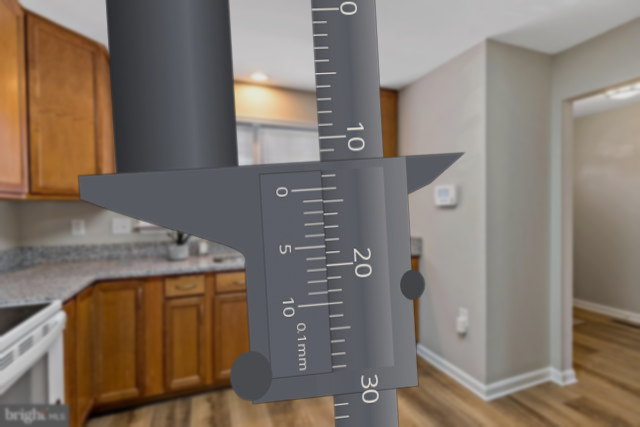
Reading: 14.0 mm
